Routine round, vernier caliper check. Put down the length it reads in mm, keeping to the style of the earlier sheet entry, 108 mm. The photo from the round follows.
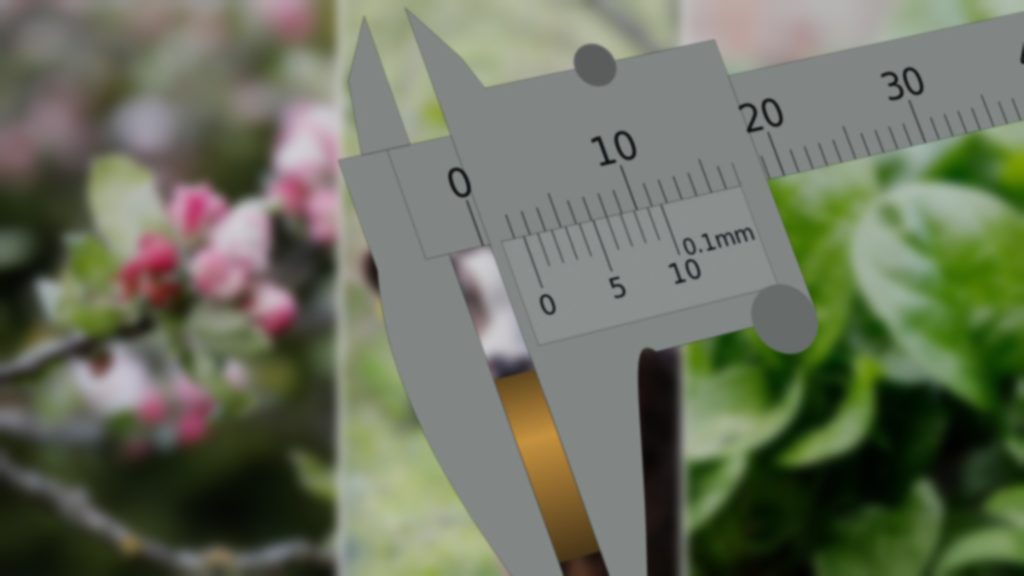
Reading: 2.6 mm
